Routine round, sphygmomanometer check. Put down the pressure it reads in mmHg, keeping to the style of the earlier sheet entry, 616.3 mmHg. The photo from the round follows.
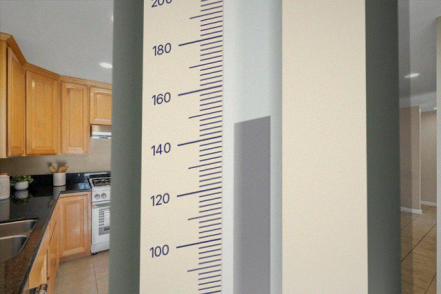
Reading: 144 mmHg
